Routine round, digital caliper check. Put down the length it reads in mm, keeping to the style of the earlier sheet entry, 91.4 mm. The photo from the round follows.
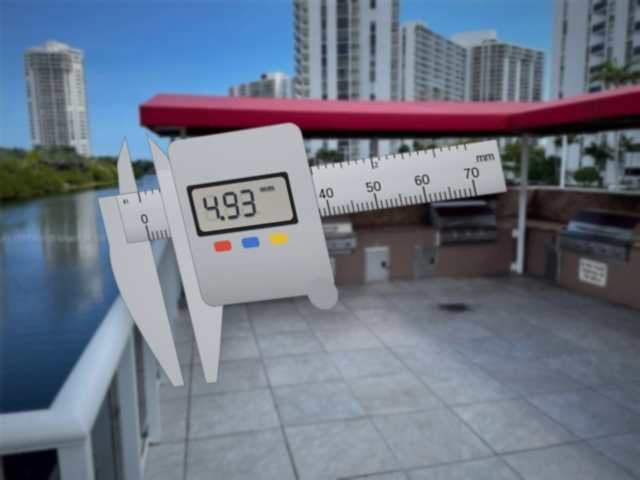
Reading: 4.93 mm
